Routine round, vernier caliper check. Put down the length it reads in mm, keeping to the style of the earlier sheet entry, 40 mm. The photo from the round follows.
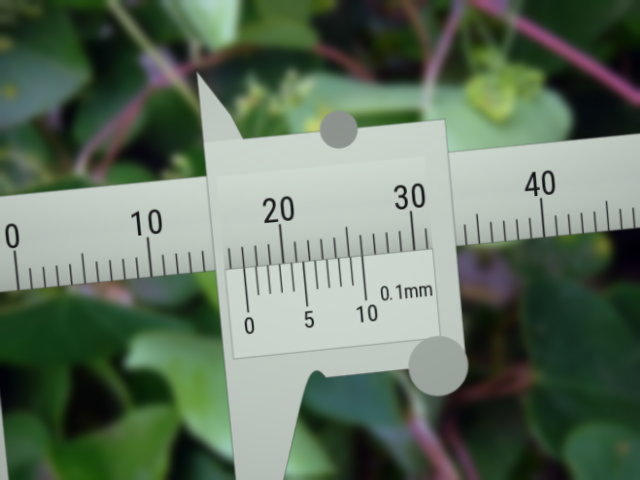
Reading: 17.0 mm
